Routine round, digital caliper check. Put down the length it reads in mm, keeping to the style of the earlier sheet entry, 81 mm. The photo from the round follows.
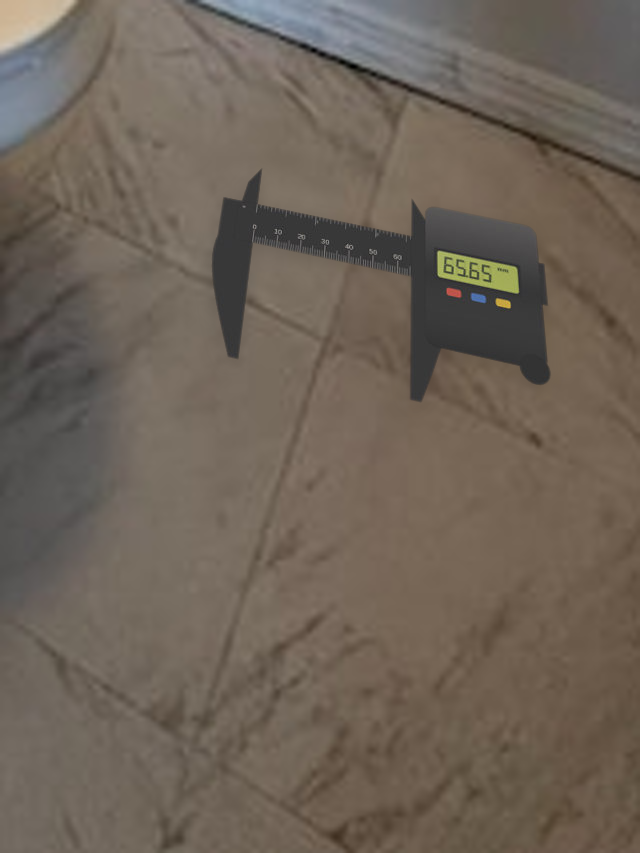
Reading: 65.65 mm
